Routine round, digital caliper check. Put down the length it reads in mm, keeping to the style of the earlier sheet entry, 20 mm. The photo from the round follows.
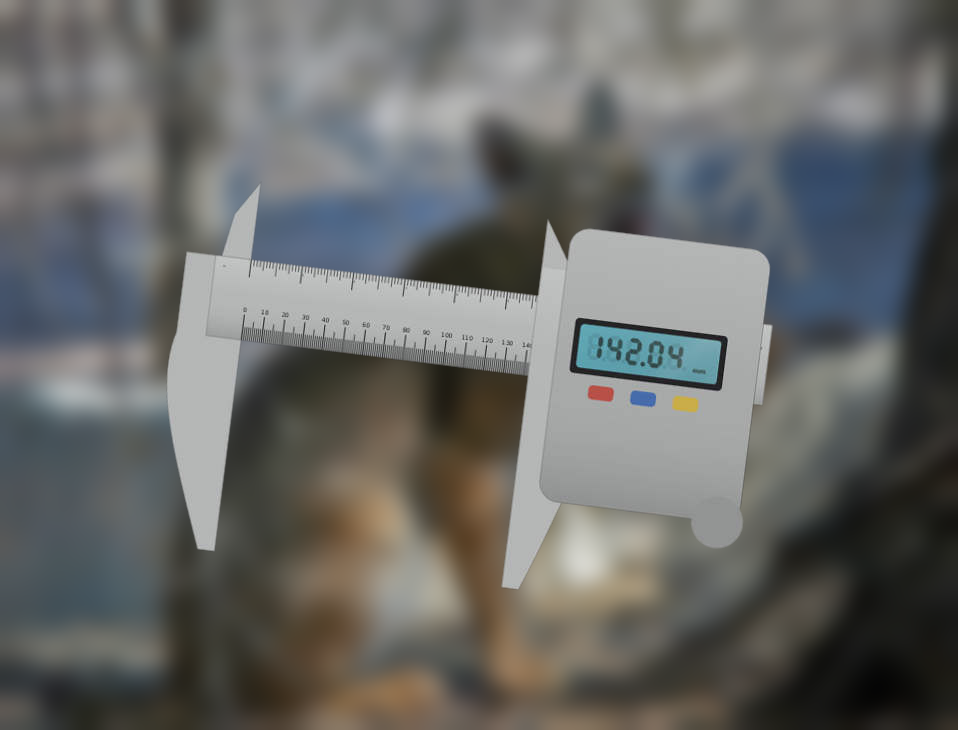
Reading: 142.04 mm
